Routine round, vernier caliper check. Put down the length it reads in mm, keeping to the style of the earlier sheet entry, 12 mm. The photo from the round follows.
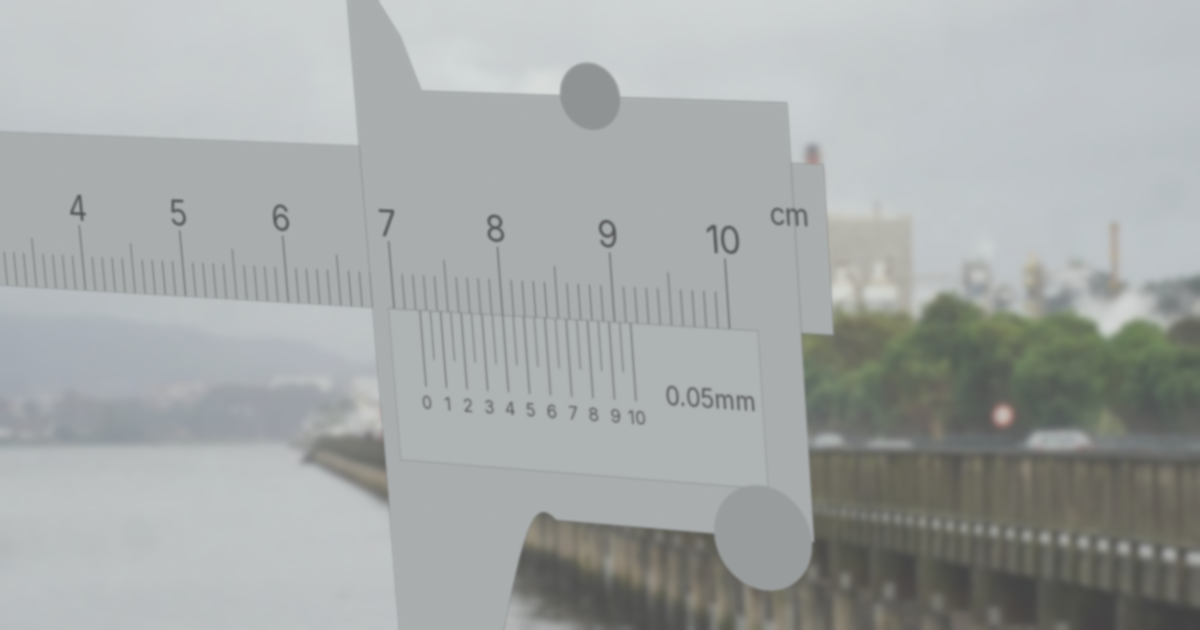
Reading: 72.4 mm
